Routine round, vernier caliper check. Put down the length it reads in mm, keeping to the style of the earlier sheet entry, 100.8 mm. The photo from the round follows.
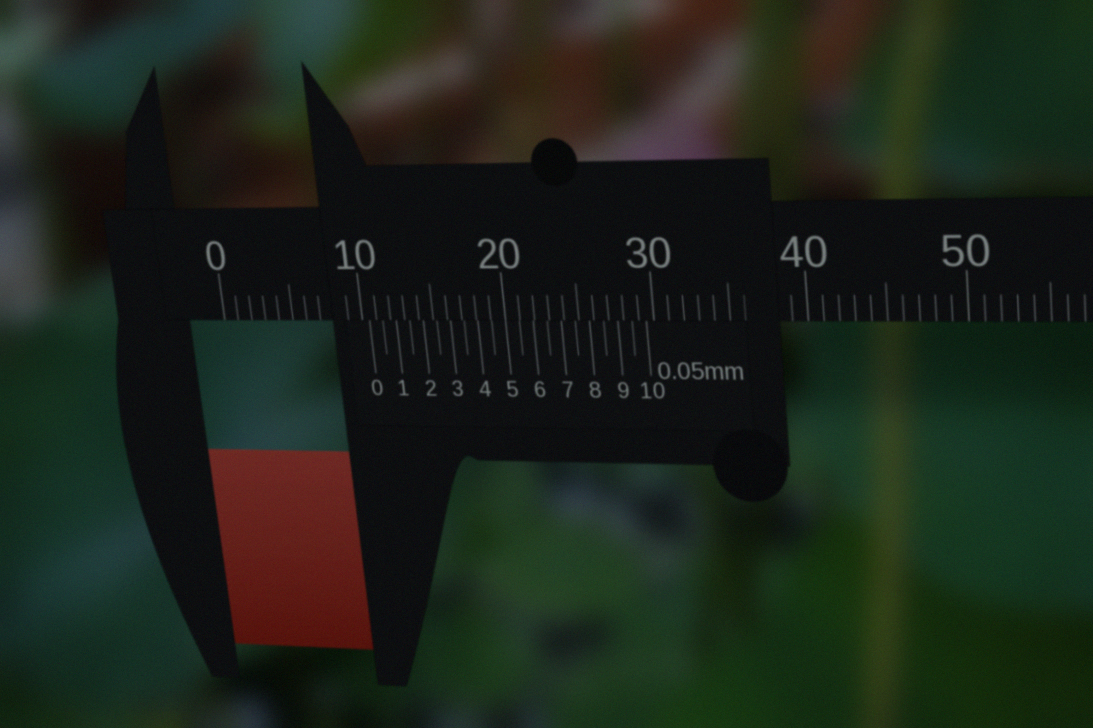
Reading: 10.5 mm
